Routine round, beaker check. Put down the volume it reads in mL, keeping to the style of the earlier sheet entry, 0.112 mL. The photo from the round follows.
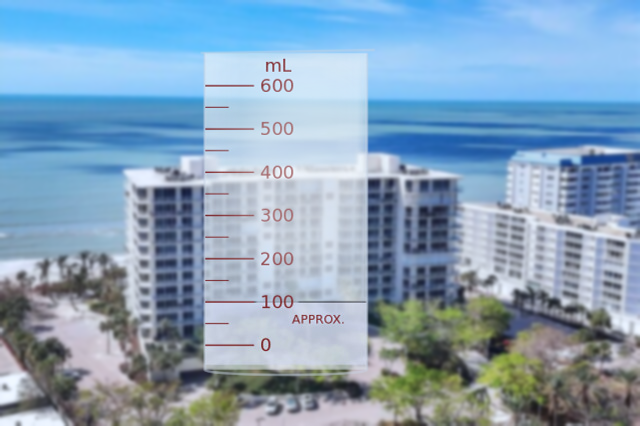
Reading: 100 mL
